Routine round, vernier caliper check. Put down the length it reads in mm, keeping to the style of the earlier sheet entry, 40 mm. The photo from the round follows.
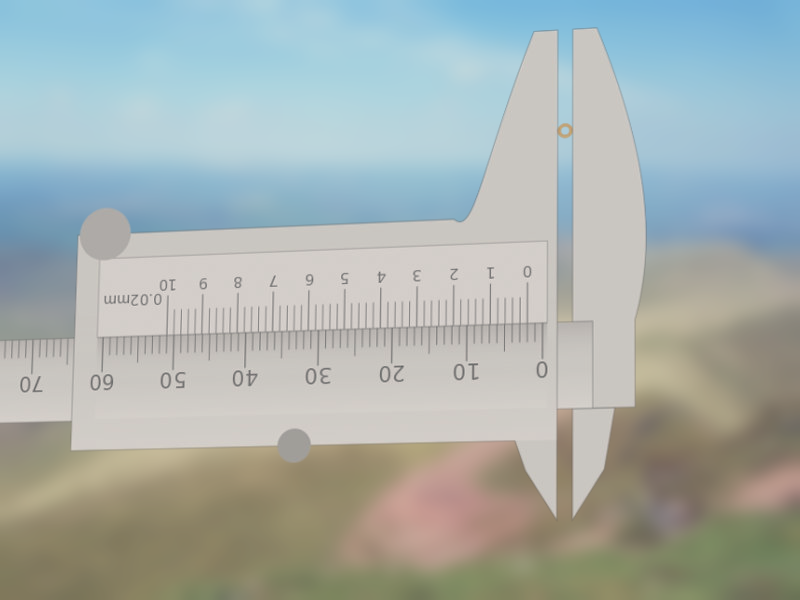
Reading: 2.0 mm
